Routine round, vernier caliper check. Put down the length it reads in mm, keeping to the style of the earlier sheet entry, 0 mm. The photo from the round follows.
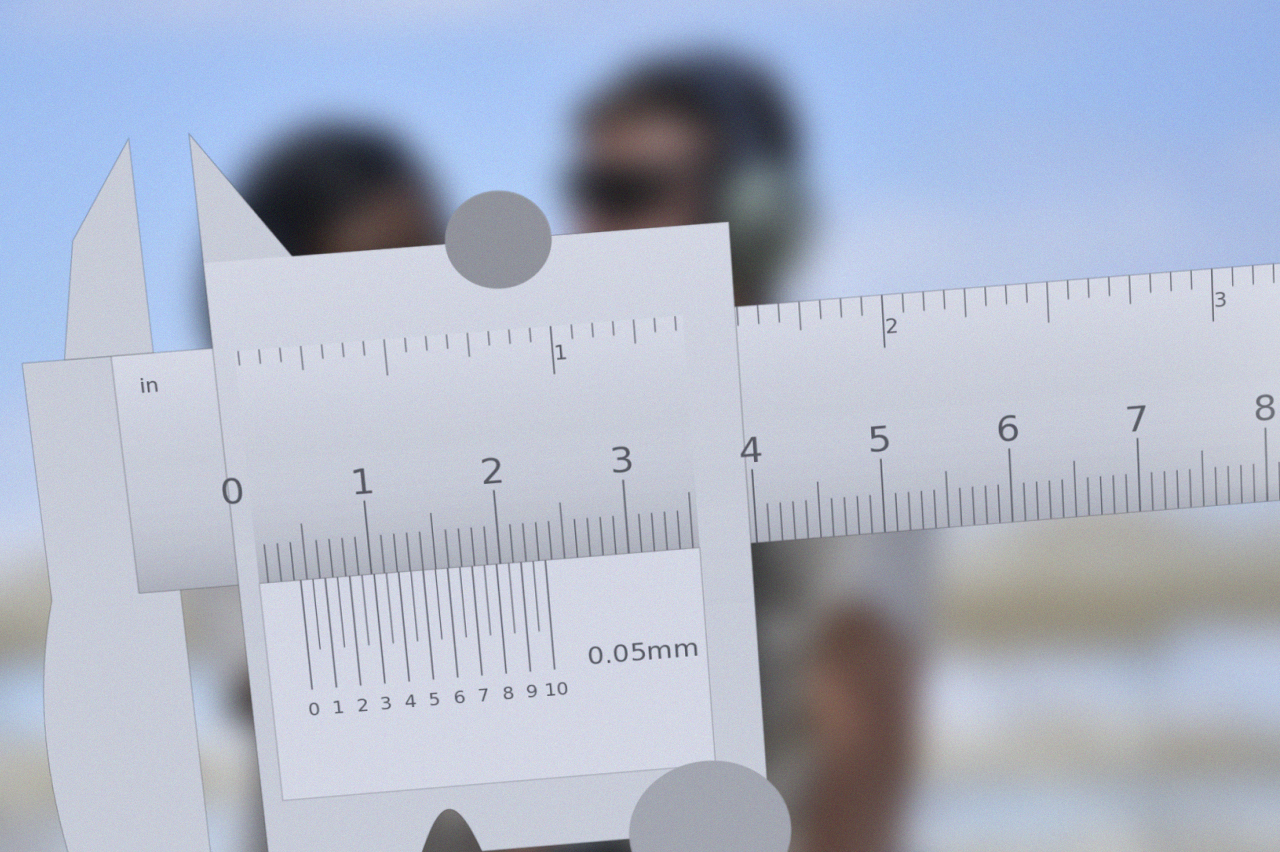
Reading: 4.5 mm
